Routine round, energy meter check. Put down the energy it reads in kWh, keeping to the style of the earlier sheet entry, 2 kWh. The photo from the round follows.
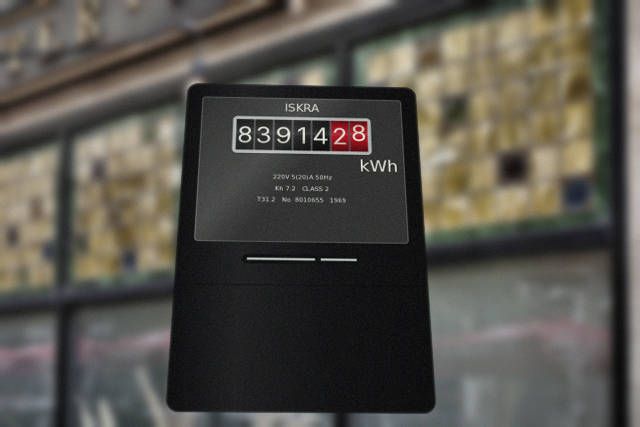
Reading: 83914.28 kWh
